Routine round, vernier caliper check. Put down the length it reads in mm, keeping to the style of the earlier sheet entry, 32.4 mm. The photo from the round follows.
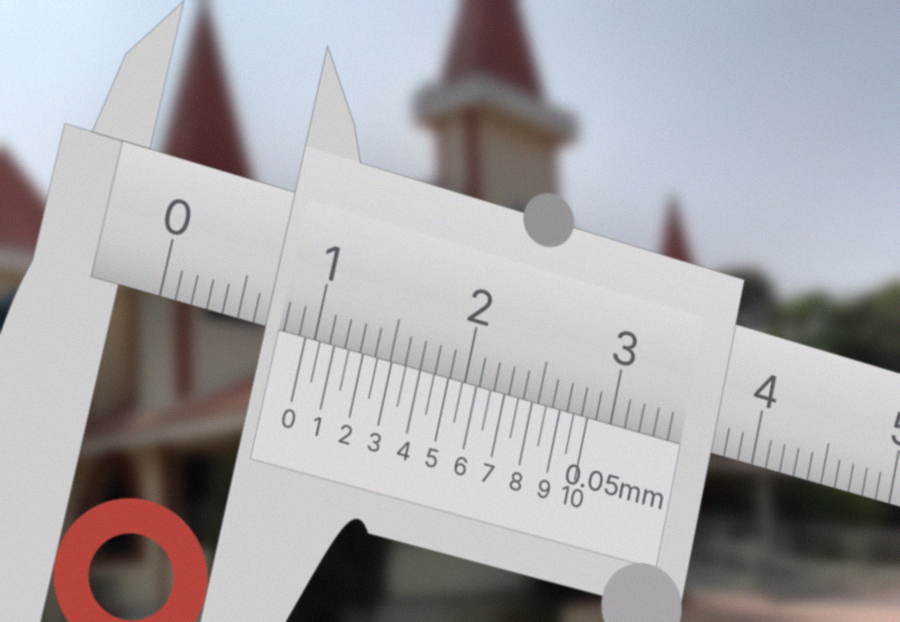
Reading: 9.4 mm
